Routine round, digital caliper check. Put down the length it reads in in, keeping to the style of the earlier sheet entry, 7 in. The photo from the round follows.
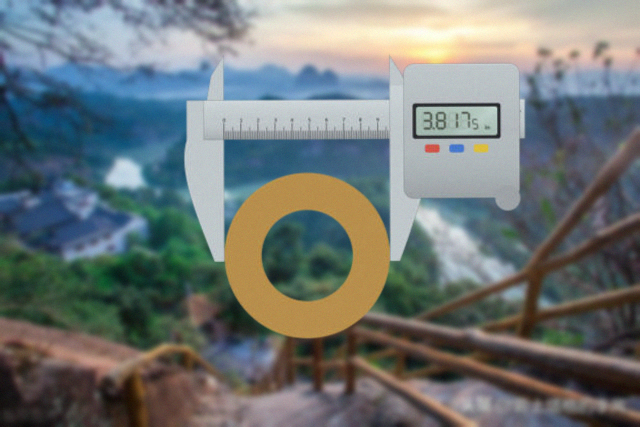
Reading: 3.8175 in
